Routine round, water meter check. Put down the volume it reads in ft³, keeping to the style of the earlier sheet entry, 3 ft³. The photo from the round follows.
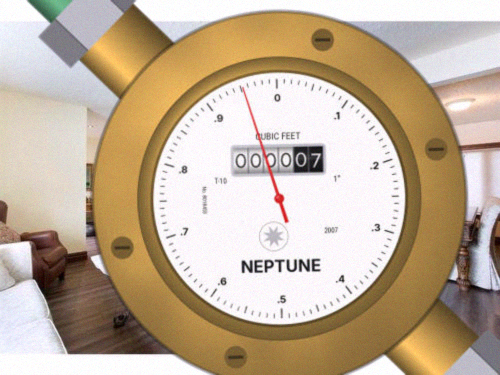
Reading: 6.95 ft³
